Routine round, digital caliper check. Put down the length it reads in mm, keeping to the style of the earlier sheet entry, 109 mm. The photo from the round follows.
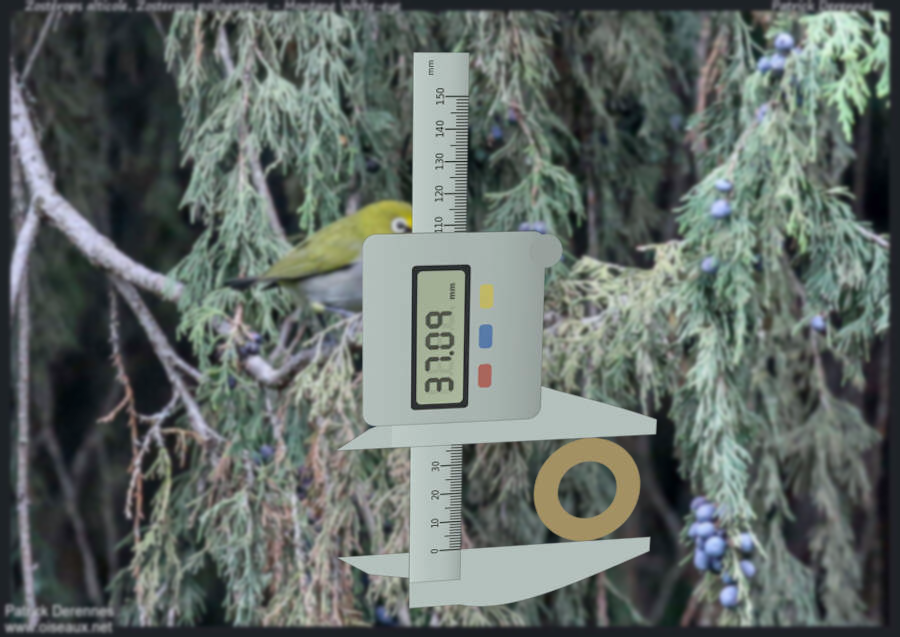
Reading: 37.09 mm
